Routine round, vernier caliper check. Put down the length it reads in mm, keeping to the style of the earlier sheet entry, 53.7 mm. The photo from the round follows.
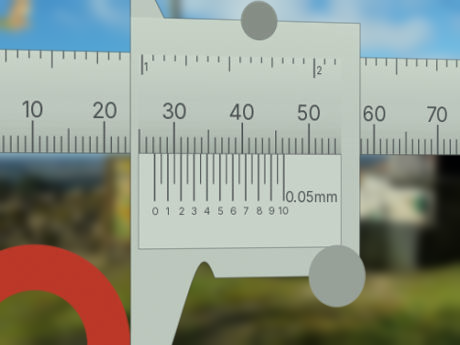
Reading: 27.2 mm
